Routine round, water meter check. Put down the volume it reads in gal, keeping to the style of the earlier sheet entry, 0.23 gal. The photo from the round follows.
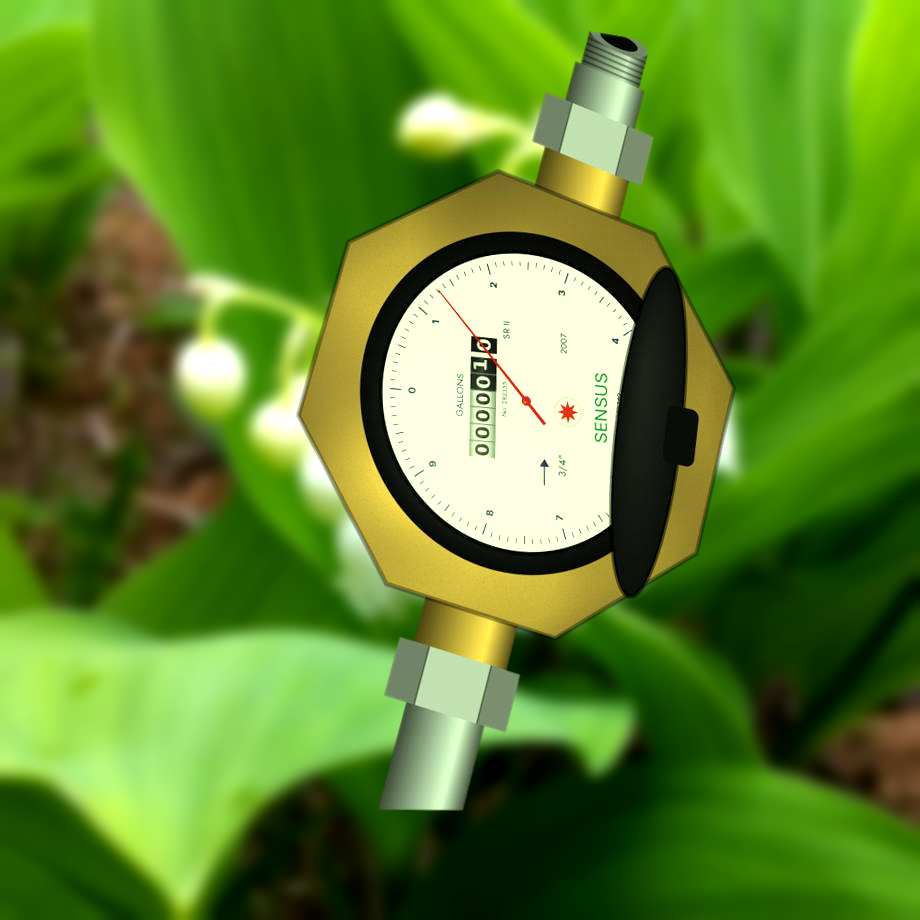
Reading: 11.3 gal
